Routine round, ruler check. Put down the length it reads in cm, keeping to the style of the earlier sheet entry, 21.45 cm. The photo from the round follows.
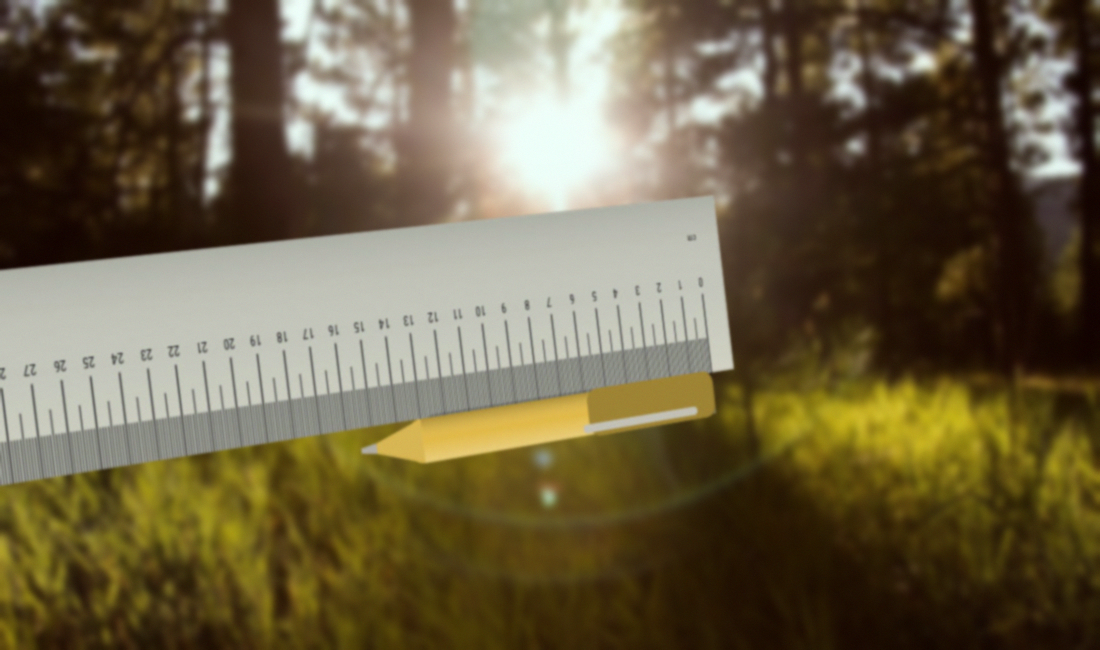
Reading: 15.5 cm
